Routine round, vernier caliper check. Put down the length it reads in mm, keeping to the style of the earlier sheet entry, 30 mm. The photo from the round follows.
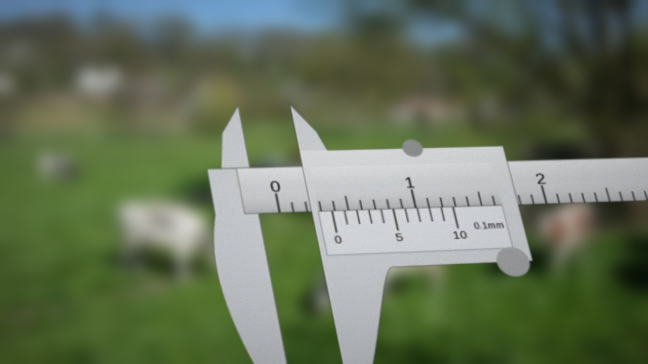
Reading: 3.8 mm
